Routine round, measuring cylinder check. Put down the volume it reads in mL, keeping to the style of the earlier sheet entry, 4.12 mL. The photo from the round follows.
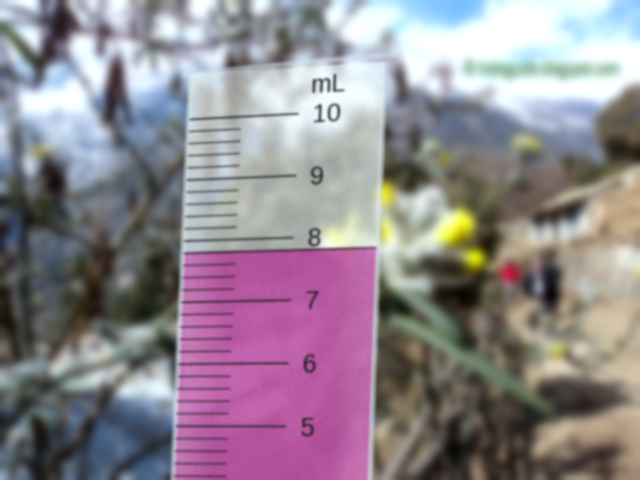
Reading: 7.8 mL
